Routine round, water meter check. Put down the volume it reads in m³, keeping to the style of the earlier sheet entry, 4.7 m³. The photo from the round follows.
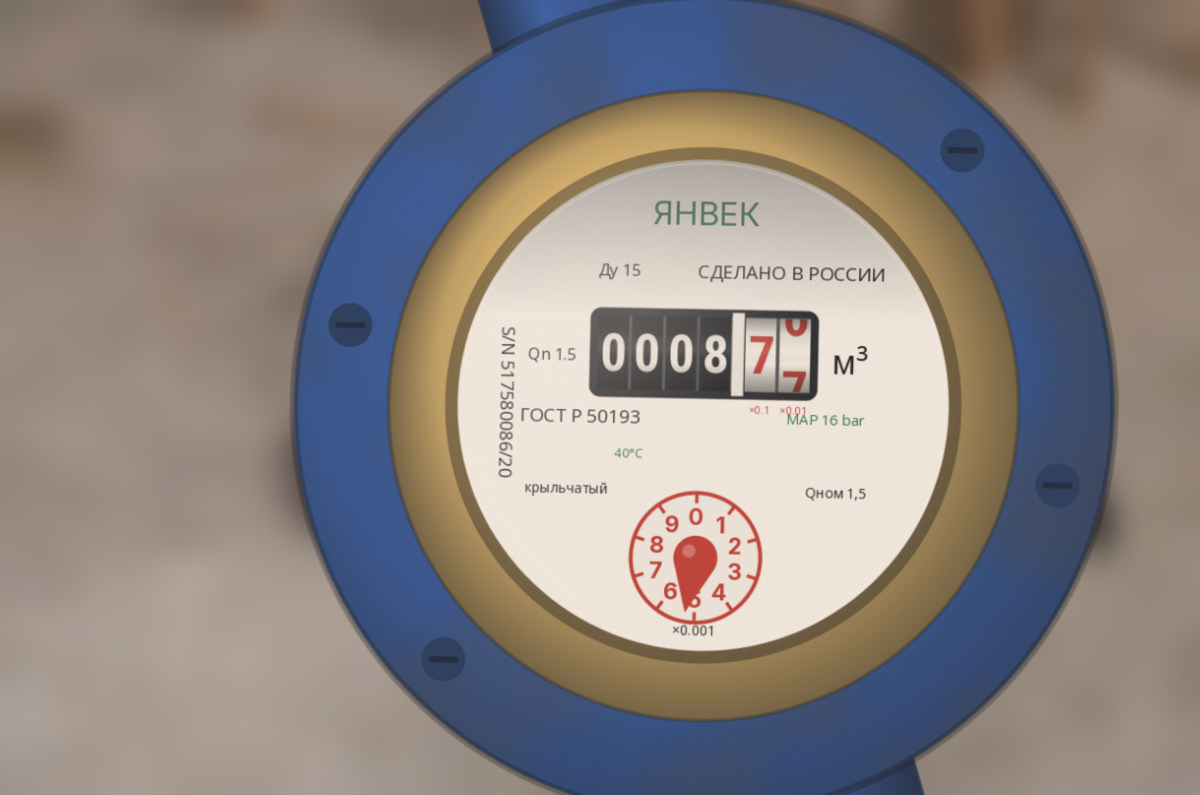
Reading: 8.765 m³
